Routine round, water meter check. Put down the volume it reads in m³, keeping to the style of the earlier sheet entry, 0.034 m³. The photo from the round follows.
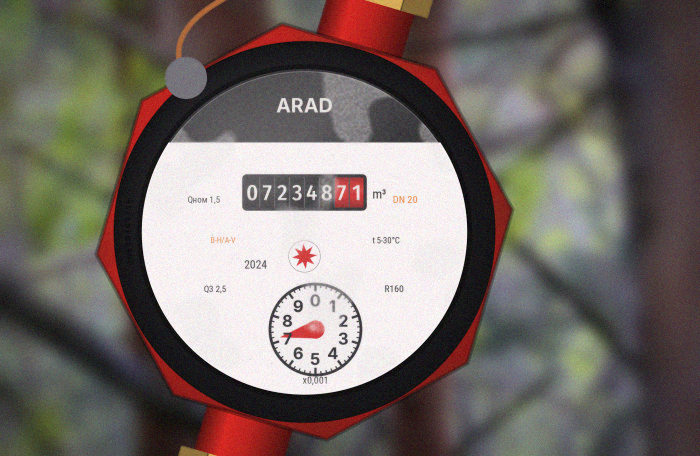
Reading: 72348.717 m³
